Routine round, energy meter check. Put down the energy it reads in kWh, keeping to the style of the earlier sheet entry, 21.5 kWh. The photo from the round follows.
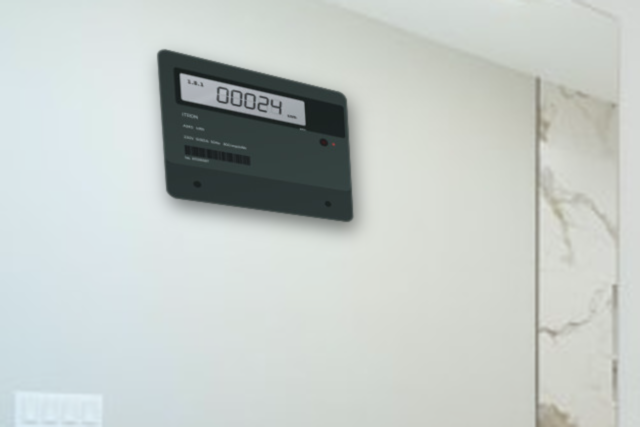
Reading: 24 kWh
